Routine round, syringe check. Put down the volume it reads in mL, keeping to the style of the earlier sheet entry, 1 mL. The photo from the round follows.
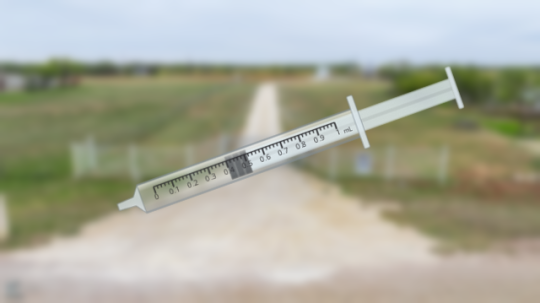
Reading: 0.4 mL
